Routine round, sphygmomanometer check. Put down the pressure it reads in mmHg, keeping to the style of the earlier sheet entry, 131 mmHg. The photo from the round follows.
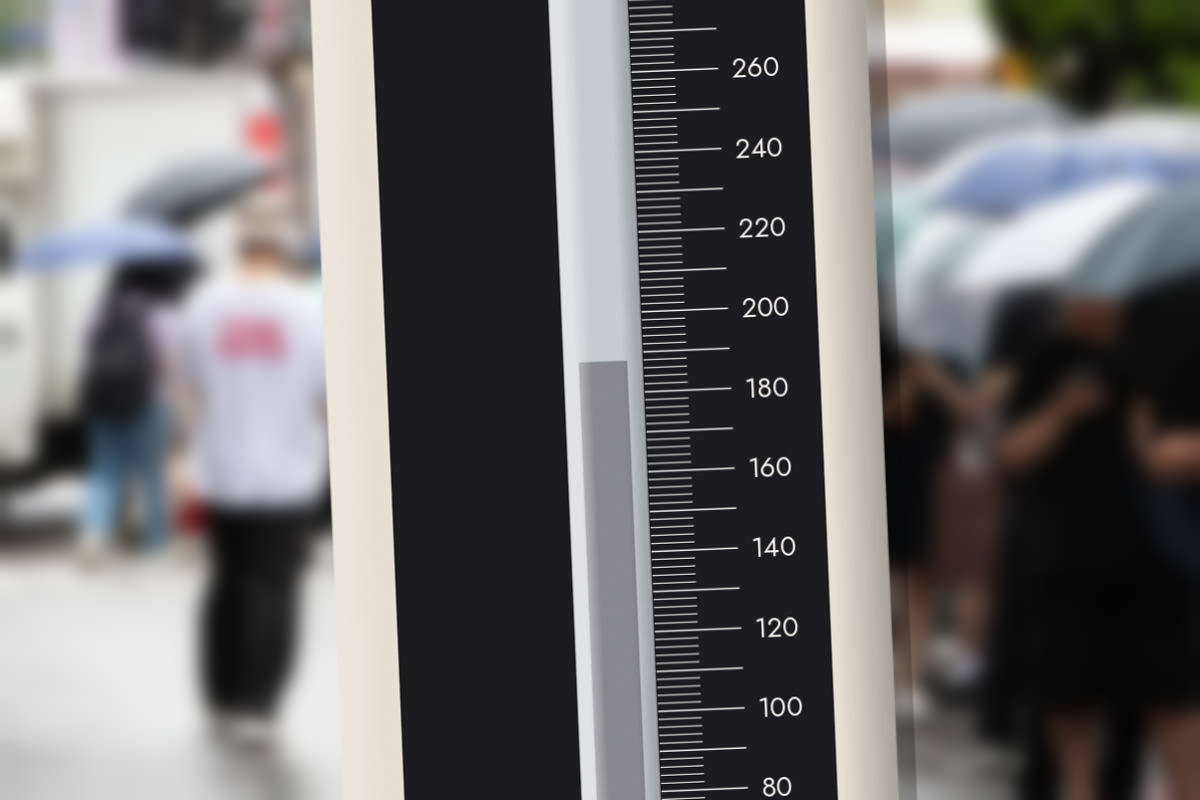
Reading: 188 mmHg
